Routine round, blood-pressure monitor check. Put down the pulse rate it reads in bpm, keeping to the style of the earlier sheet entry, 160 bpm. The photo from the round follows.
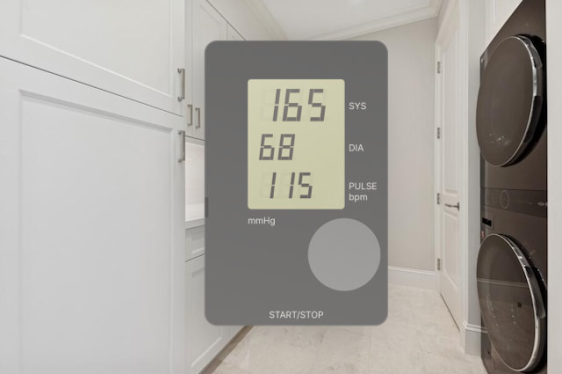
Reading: 115 bpm
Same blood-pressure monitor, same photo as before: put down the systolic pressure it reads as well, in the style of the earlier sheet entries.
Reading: 165 mmHg
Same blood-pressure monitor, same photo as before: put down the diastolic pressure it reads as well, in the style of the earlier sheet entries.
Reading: 68 mmHg
